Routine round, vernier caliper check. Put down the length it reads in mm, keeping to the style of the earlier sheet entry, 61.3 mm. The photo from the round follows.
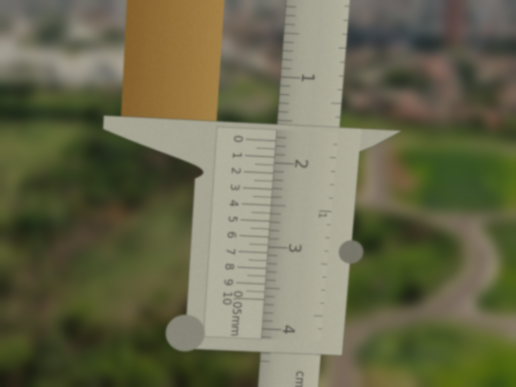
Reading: 17.4 mm
